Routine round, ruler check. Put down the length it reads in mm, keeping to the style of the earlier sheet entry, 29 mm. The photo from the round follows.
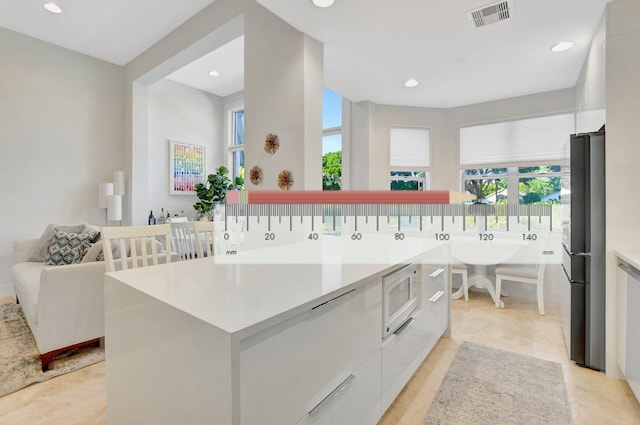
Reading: 120 mm
